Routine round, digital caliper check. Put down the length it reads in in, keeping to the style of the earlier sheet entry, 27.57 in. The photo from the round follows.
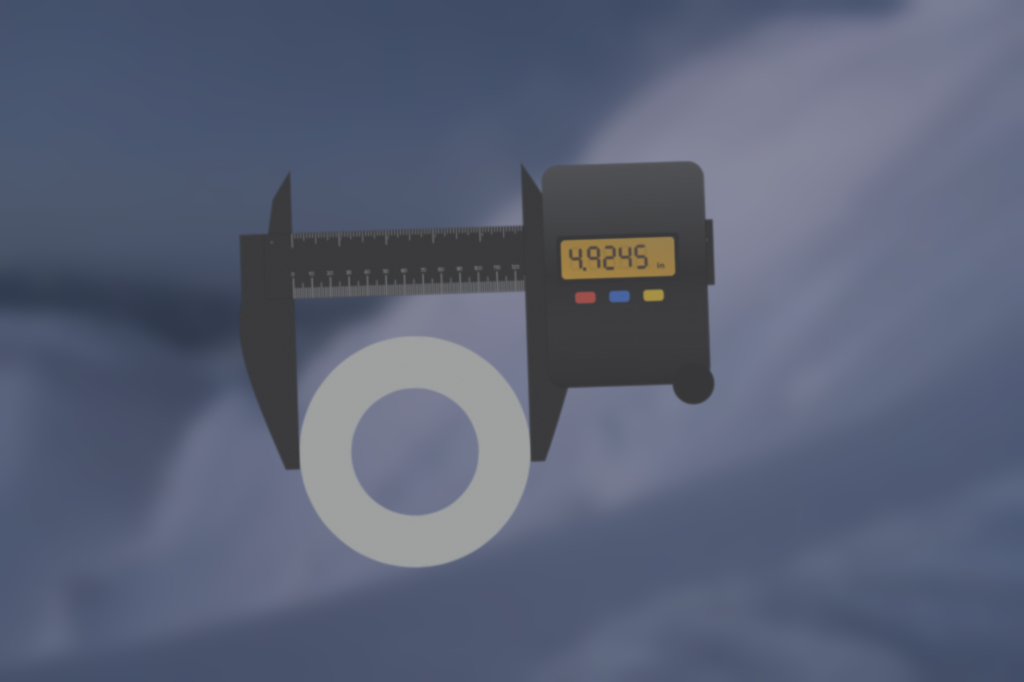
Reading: 4.9245 in
